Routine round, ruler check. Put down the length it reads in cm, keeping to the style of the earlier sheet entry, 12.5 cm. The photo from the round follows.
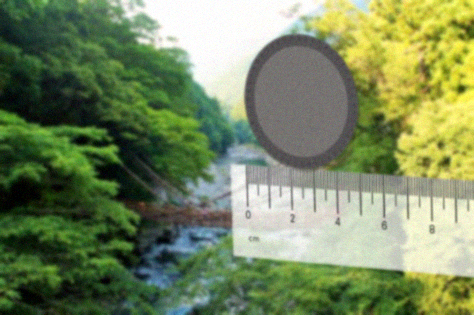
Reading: 5 cm
